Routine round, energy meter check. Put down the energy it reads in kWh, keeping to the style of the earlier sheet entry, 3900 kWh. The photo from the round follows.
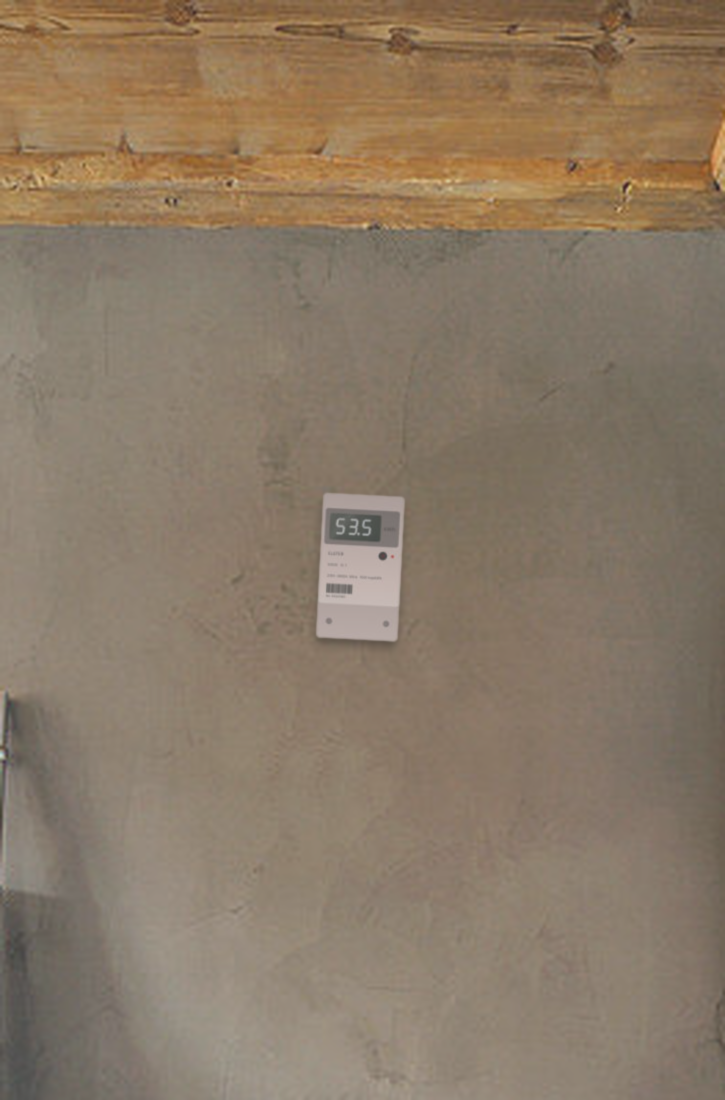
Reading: 53.5 kWh
